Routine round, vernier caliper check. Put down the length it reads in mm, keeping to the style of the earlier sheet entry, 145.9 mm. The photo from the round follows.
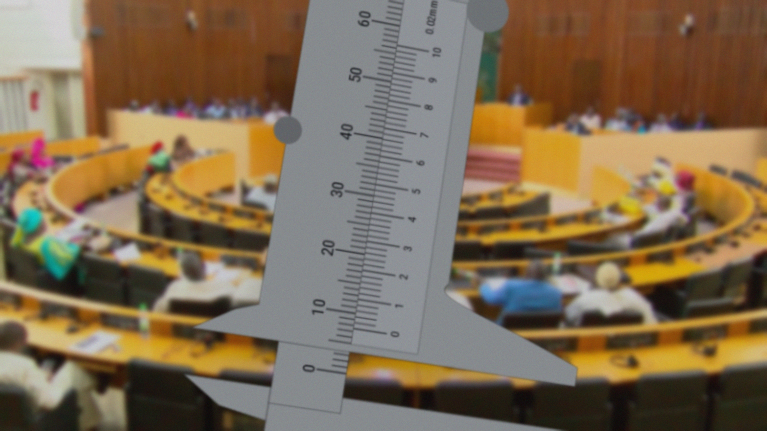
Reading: 7.5 mm
